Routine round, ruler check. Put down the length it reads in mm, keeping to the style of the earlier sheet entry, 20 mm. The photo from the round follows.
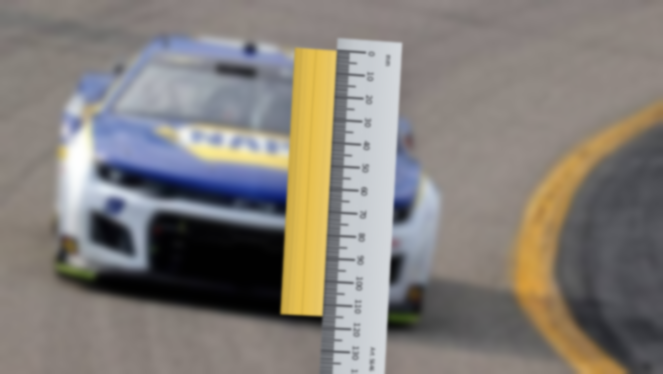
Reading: 115 mm
